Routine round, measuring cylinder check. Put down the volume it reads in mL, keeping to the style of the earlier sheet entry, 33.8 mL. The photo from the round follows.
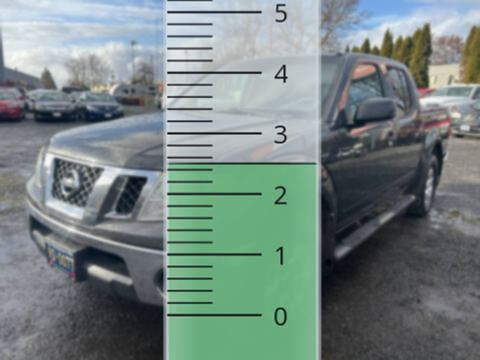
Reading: 2.5 mL
